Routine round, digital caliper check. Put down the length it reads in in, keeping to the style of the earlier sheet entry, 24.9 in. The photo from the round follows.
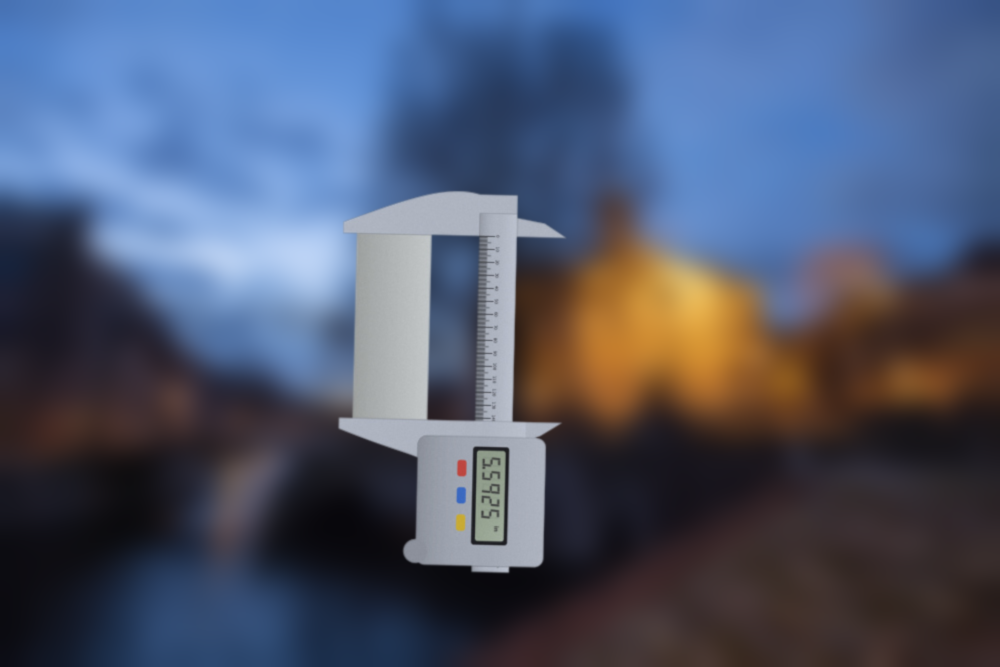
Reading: 5.5925 in
